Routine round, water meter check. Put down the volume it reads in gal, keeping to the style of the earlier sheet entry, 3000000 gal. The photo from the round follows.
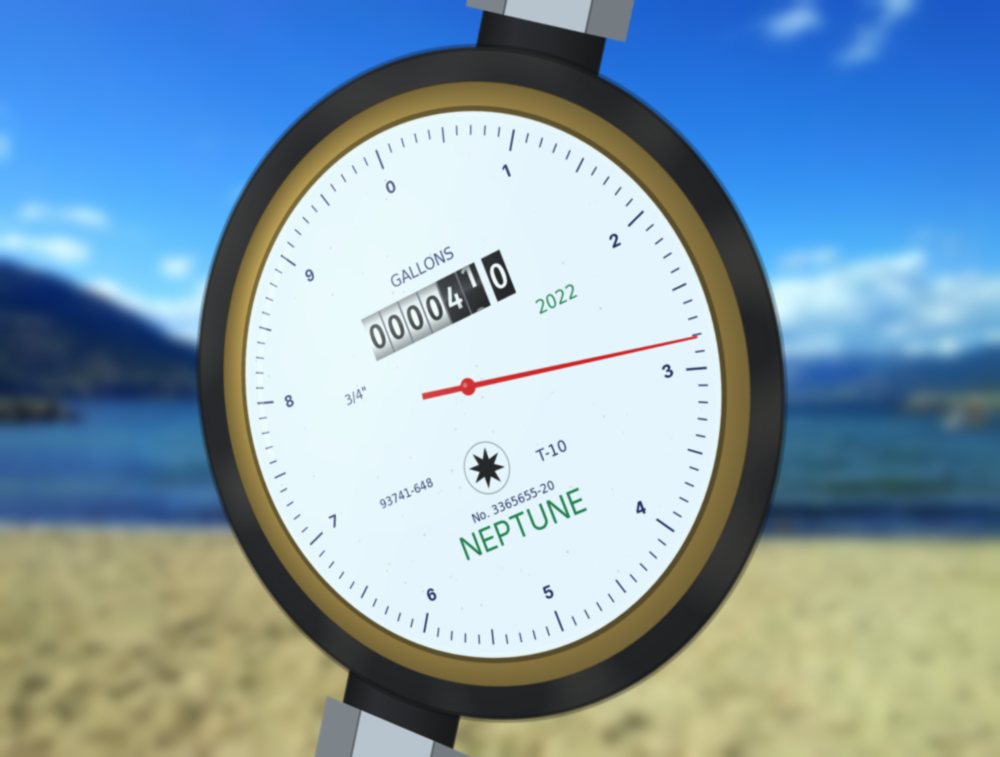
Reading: 412.8 gal
